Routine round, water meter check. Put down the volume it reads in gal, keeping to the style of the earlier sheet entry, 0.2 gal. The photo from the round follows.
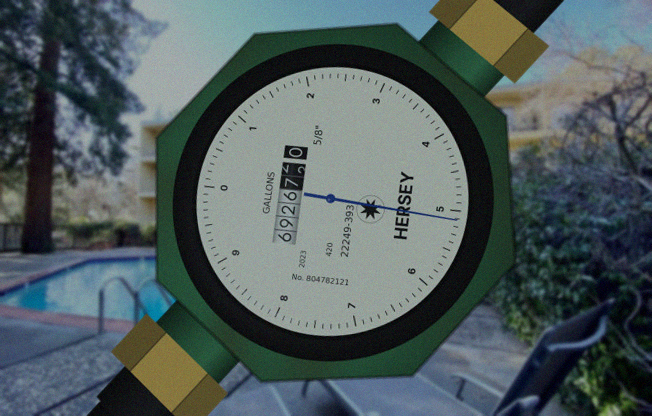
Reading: 6926725.1 gal
